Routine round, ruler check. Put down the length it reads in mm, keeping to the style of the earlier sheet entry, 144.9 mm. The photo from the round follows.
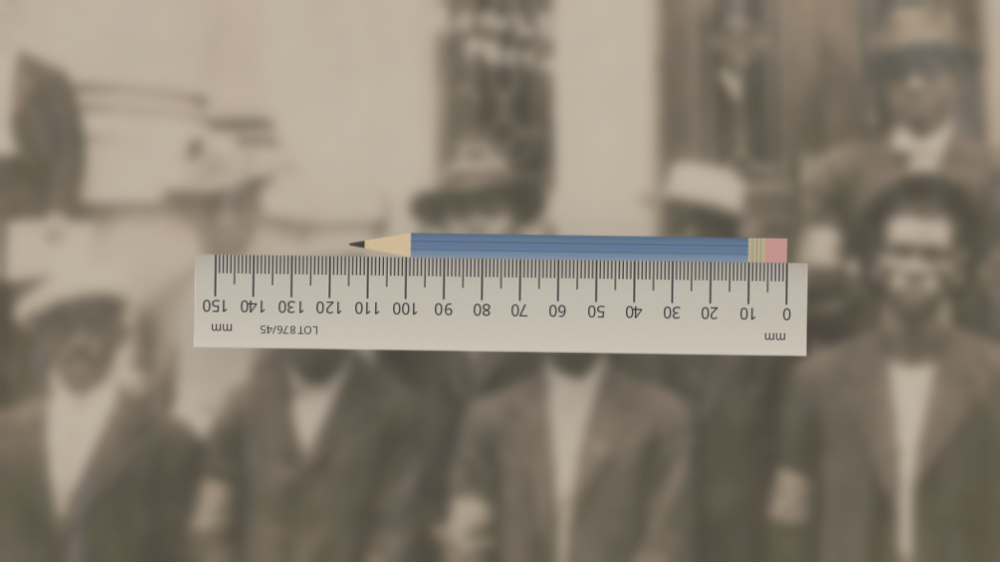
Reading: 115 mm
